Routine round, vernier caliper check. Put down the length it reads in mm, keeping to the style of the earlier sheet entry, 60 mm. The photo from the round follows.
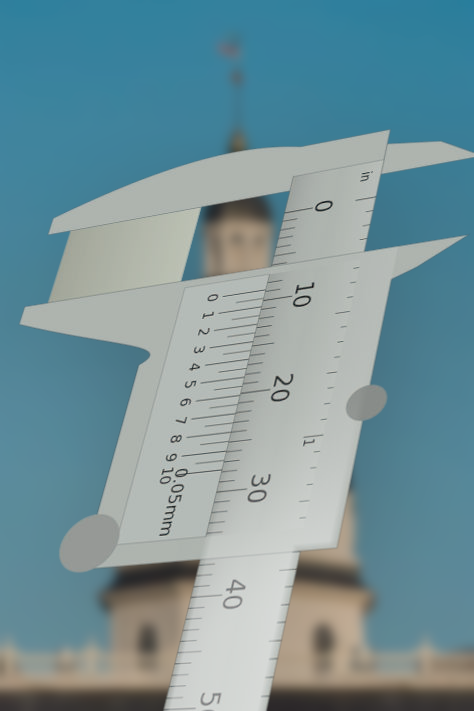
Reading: 8.8 mm
